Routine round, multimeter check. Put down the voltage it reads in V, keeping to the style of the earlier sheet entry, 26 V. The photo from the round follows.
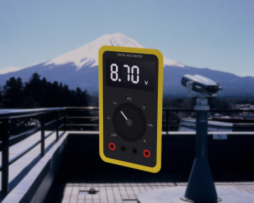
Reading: 8.70 V
